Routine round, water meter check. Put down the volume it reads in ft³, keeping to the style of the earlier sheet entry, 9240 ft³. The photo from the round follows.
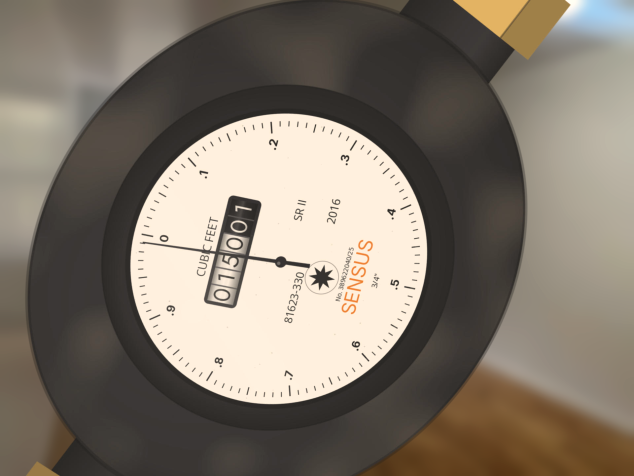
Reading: 15000.99 ft³
